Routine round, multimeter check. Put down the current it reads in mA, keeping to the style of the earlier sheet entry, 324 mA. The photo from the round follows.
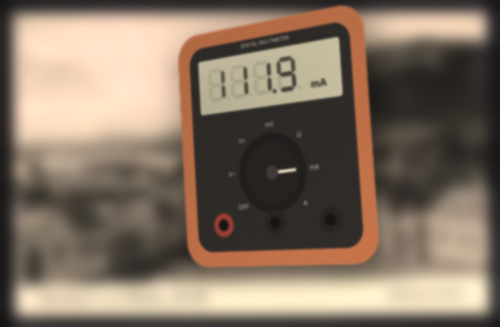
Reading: 111.9 mA
